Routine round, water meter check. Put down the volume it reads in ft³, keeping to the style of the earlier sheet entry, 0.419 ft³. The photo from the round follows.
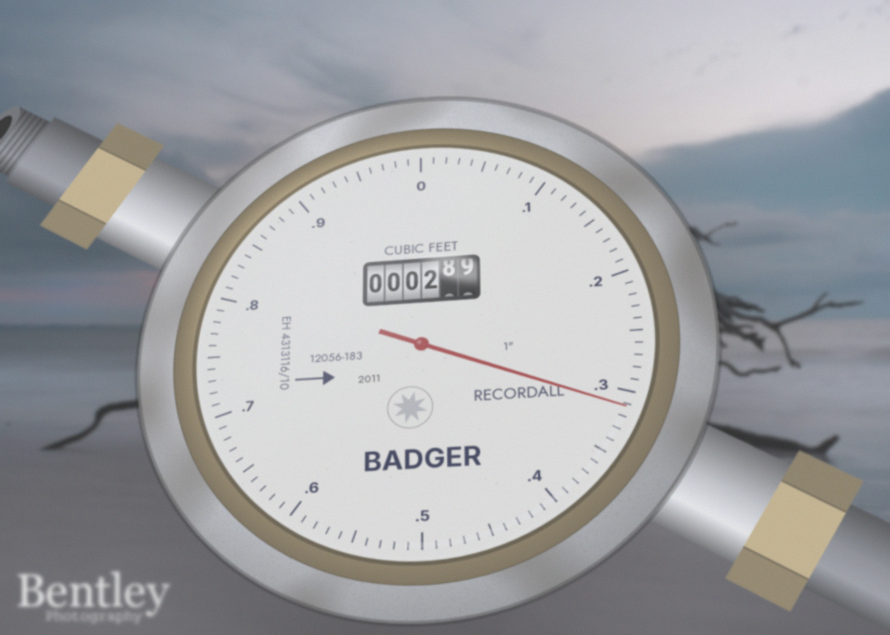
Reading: 289.31 ft³
